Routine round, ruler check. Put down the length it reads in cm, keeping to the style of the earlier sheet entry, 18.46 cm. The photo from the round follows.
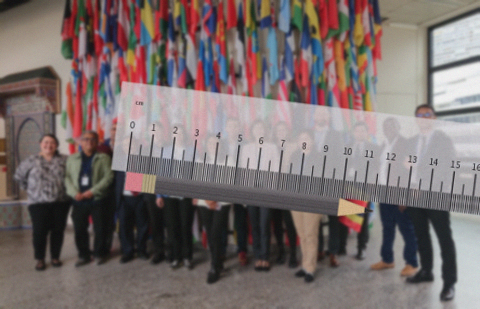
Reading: 11.5 cm
